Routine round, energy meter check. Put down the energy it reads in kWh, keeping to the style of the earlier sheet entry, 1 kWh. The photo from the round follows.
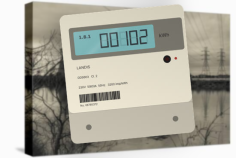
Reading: 102 kWh
